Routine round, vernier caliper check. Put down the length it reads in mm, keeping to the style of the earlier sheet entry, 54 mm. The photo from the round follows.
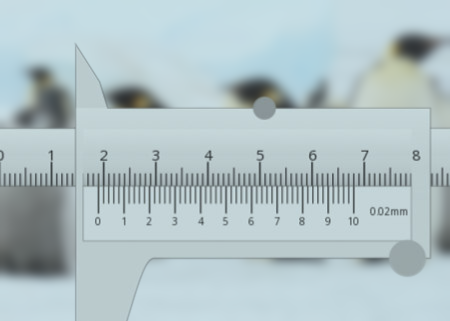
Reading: 19.0 mm
